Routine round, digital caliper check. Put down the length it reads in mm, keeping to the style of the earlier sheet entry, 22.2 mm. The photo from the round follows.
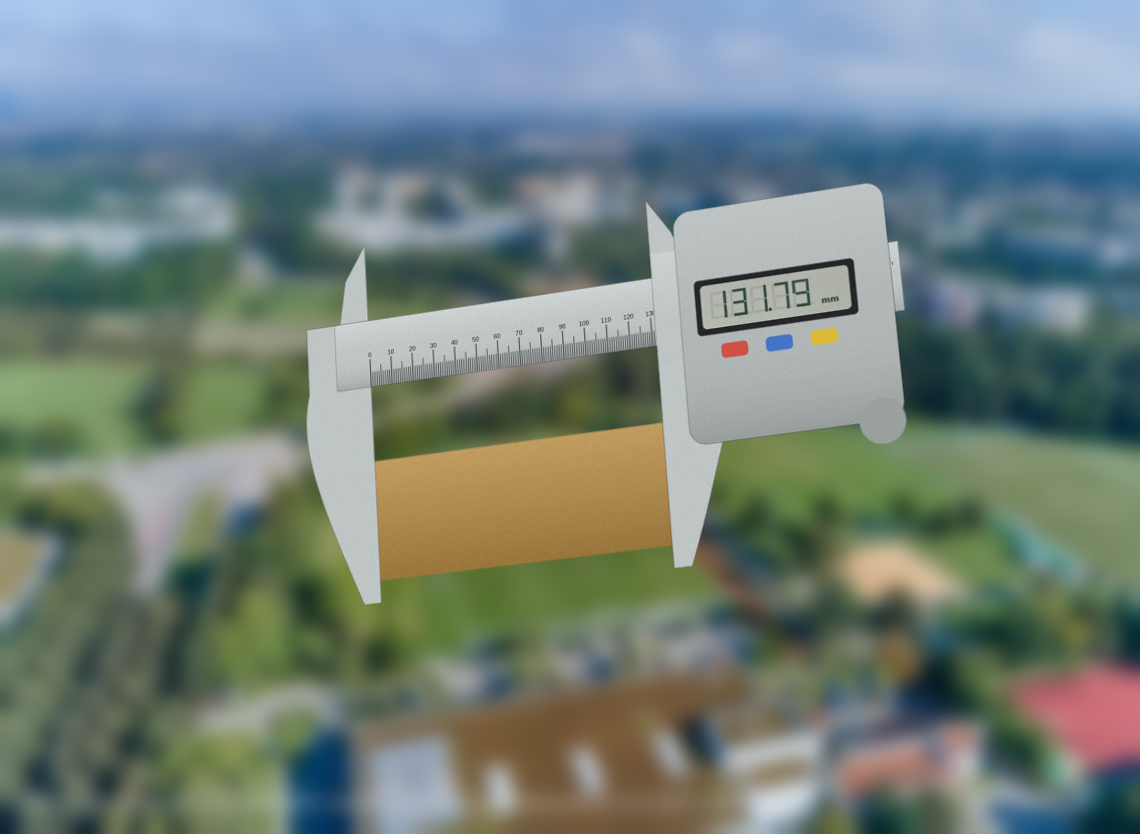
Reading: 131.79 mm
